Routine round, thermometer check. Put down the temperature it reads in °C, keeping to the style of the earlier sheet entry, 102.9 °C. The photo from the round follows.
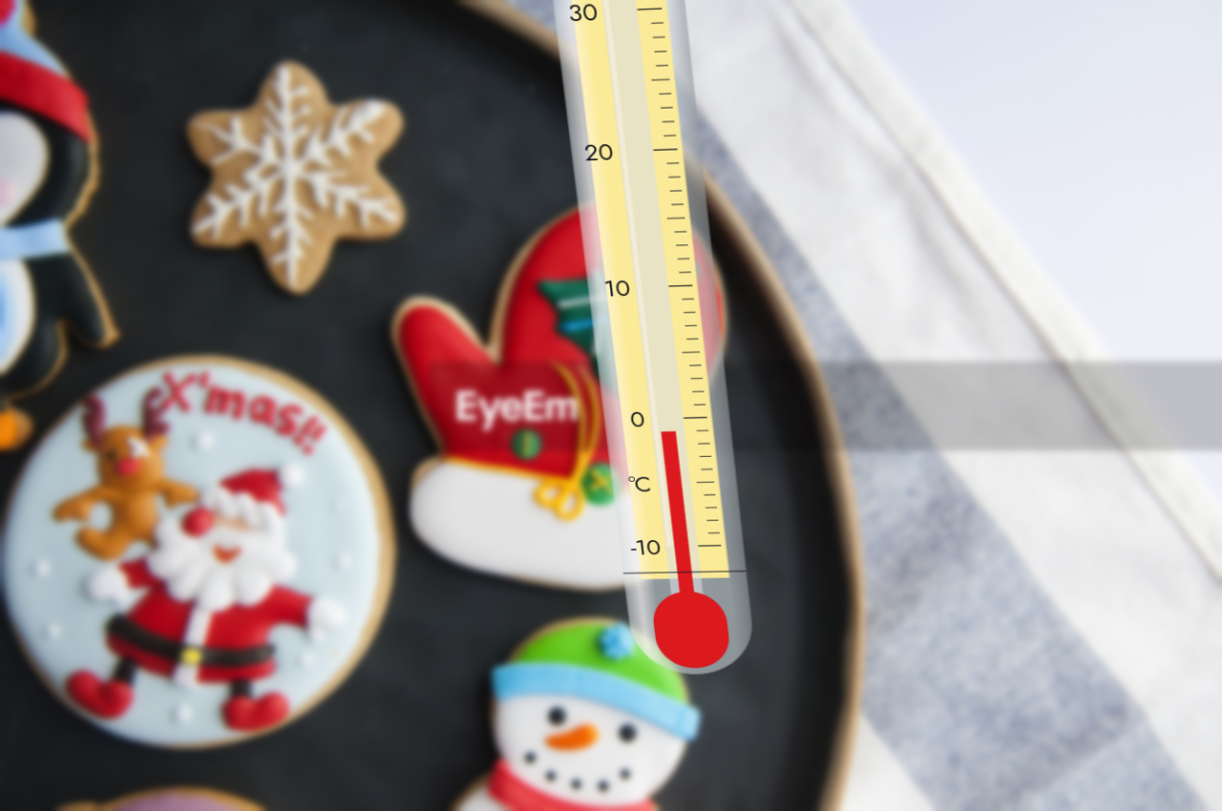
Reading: -1 °C
